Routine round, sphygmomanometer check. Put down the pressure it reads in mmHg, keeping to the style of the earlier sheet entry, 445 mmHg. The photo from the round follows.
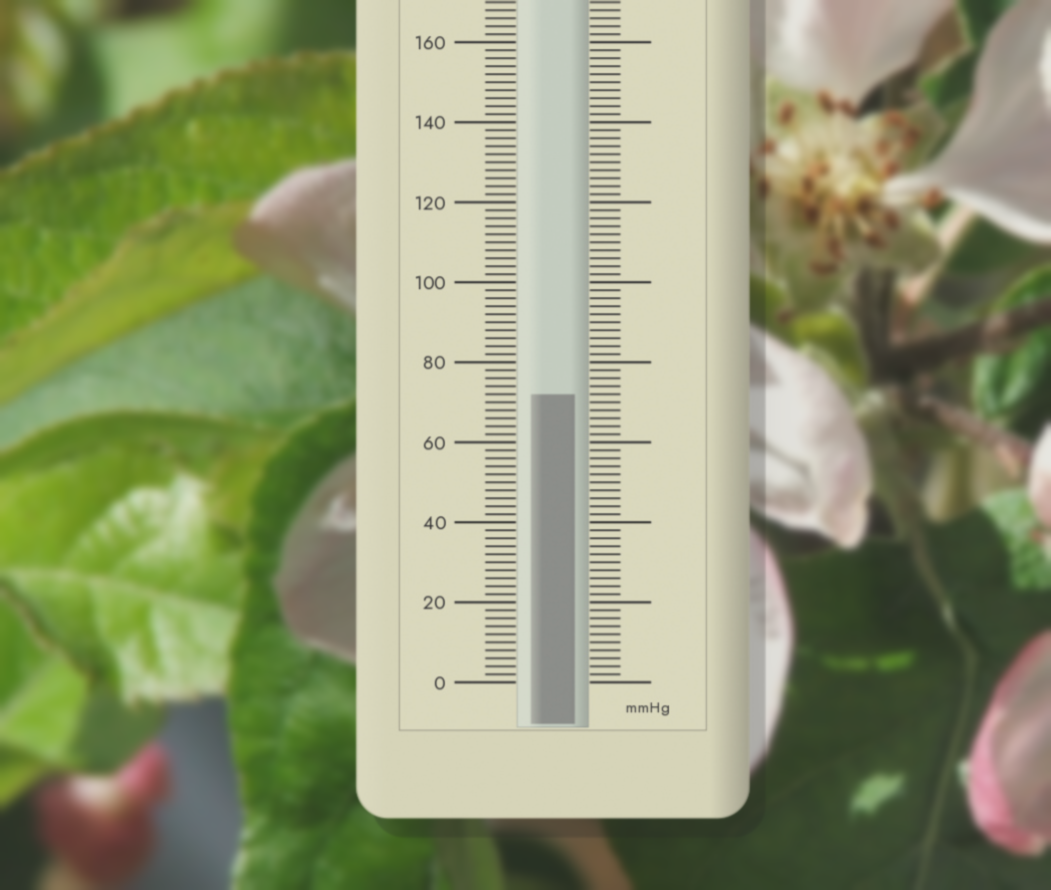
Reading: 72 mmHg
